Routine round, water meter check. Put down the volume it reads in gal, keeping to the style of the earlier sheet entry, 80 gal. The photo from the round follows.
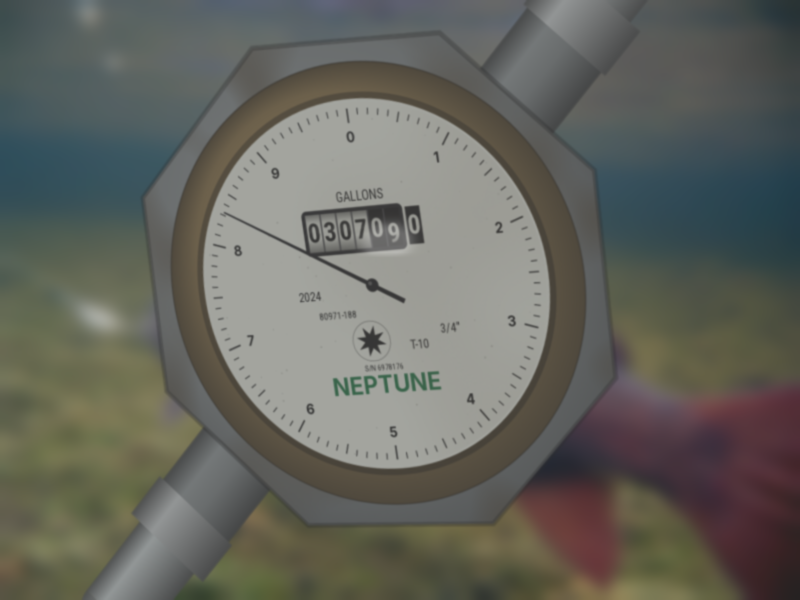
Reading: 307088.3 gal
